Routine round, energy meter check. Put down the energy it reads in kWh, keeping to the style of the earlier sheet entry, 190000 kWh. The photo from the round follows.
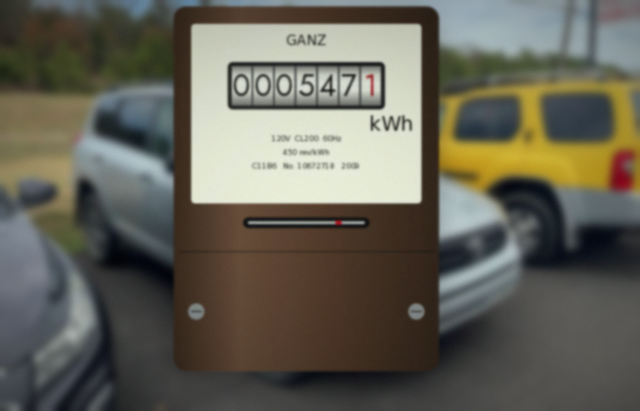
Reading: 547.1 kWh
